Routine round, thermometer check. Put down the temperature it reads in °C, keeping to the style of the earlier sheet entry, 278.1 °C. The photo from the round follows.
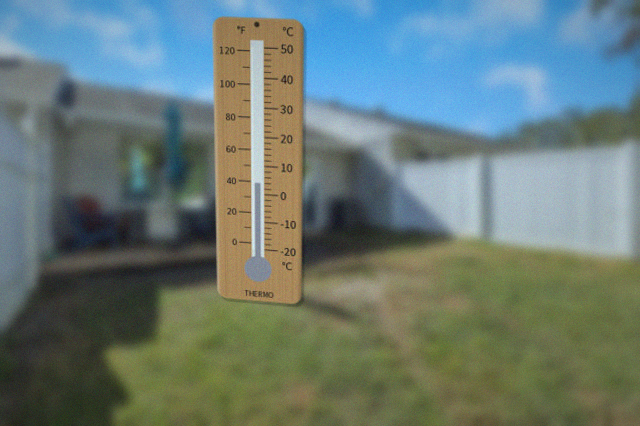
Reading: 4 °C
